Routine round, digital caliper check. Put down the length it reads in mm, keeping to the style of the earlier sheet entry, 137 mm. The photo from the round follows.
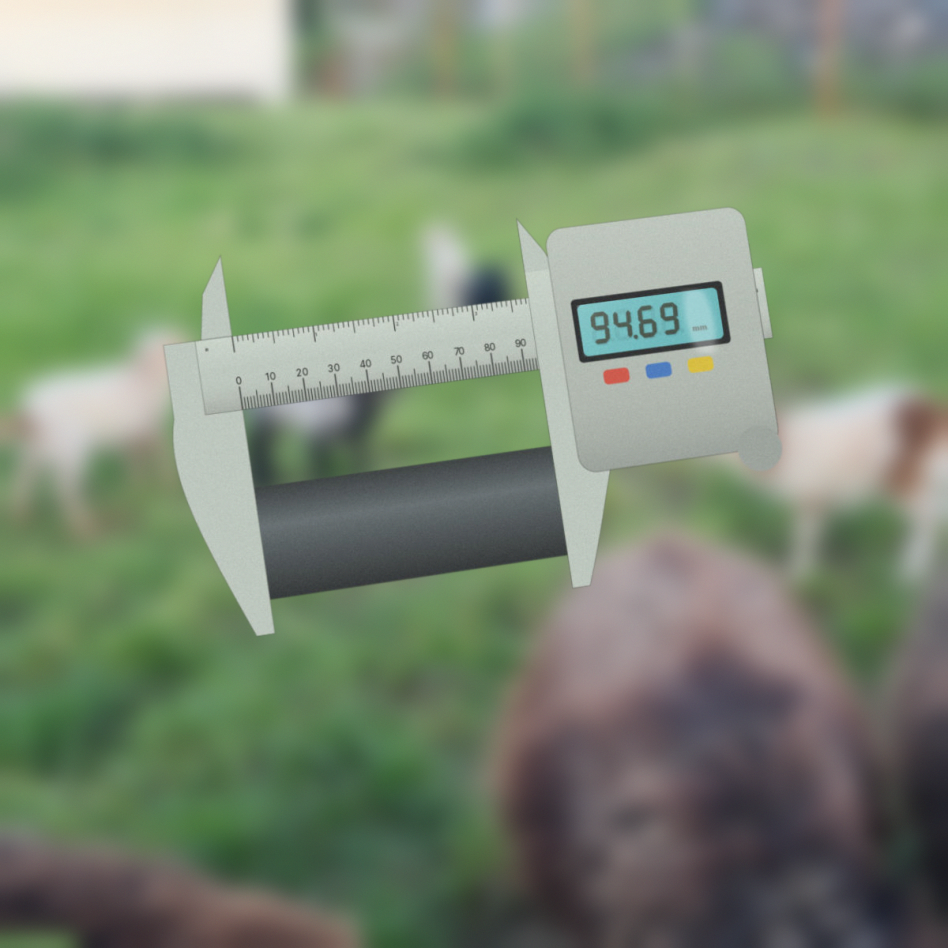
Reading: 94.69 mm
